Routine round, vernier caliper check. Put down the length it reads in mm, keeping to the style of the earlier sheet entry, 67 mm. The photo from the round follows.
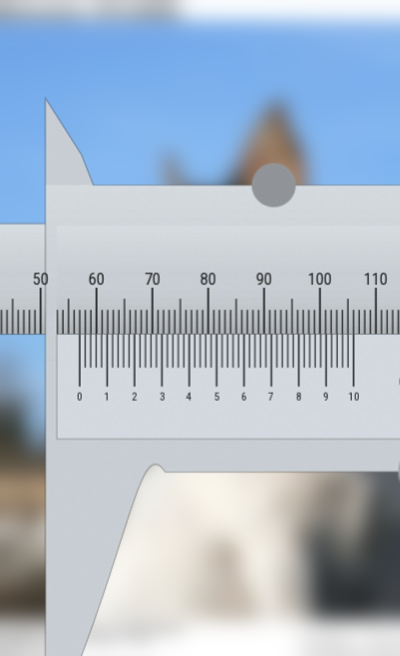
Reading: 57.0 mm
